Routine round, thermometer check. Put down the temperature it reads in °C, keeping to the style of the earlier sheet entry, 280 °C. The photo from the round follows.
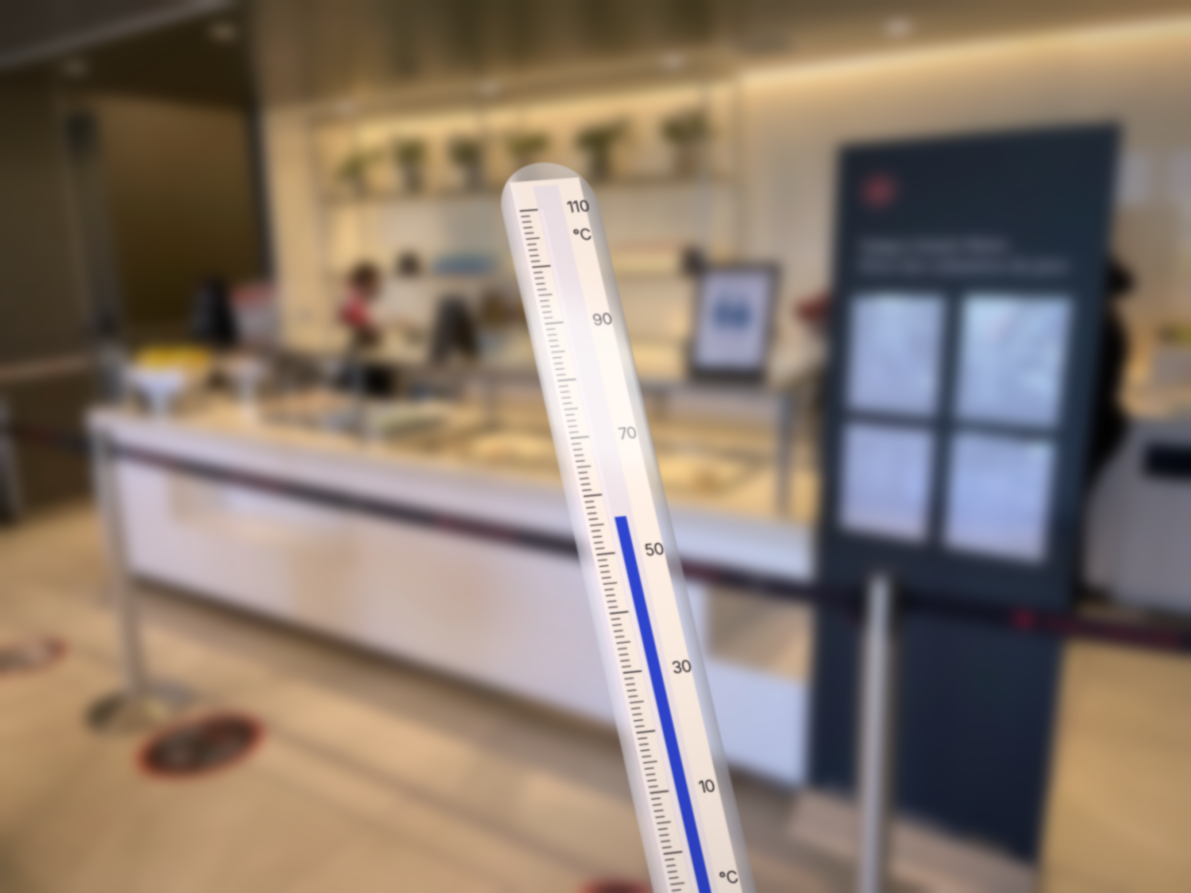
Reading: 56 °C
